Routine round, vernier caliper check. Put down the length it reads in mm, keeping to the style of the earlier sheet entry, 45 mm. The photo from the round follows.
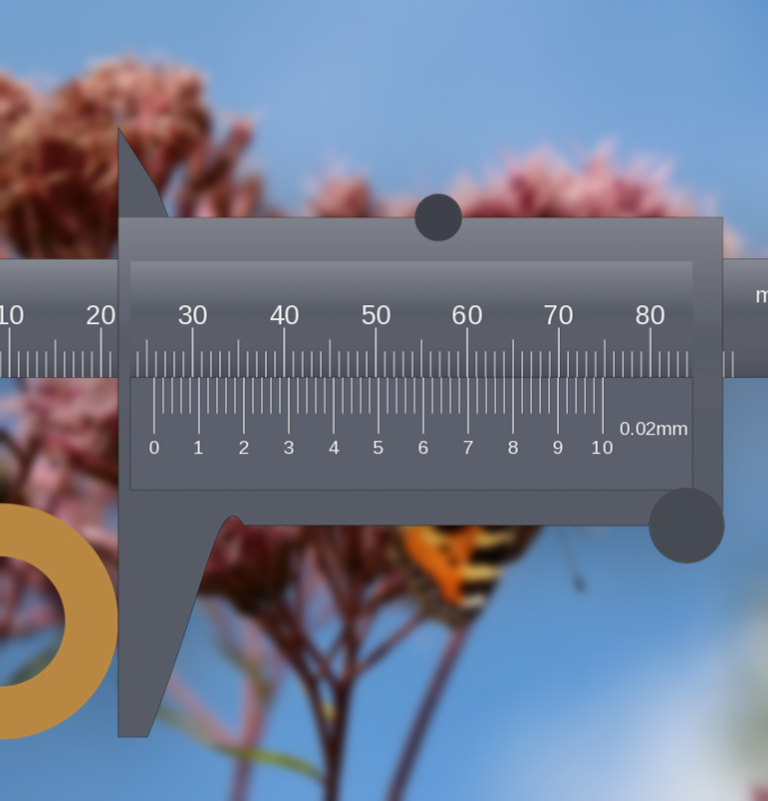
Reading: 25.8 mm
